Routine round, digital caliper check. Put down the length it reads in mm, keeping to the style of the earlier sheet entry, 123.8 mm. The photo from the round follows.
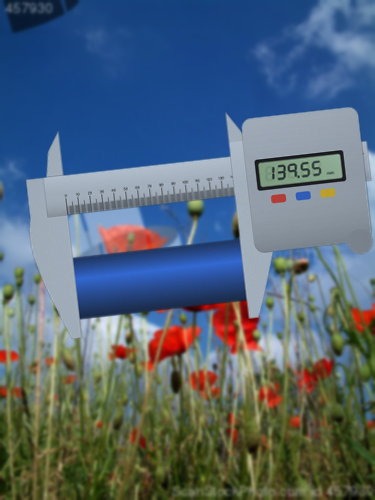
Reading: 139.55 mm
